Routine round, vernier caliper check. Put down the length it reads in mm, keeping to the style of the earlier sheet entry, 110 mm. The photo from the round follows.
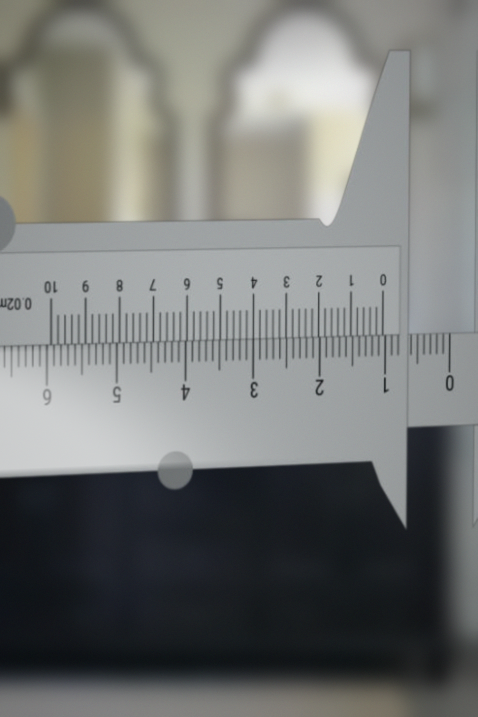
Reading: 10.4 mm
